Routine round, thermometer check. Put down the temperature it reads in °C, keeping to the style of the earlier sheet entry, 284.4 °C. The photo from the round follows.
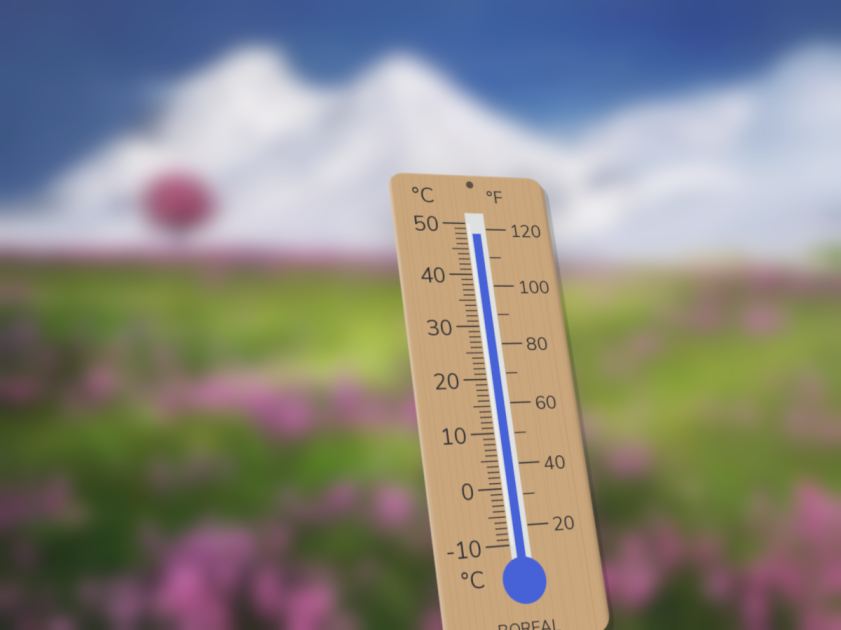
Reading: 48 °C
